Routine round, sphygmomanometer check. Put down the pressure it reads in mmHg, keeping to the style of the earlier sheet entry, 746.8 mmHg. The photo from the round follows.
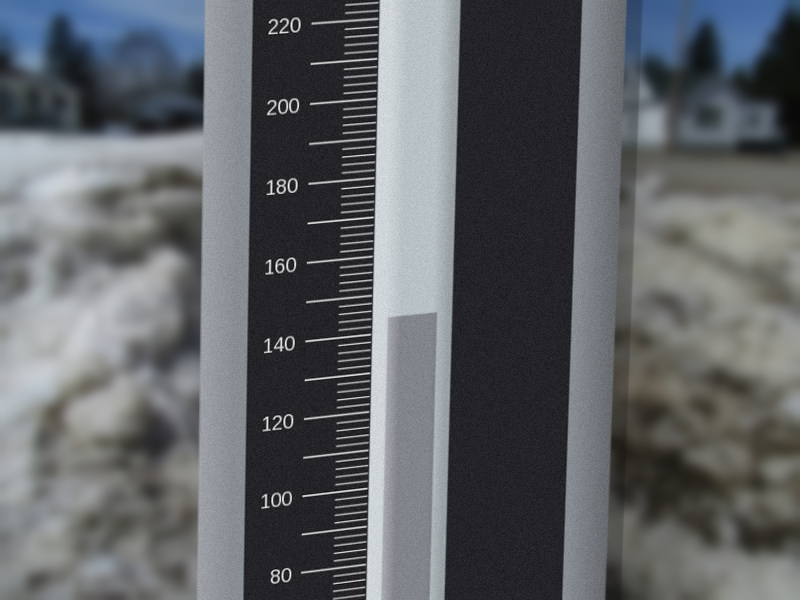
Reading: 144 mmHg
